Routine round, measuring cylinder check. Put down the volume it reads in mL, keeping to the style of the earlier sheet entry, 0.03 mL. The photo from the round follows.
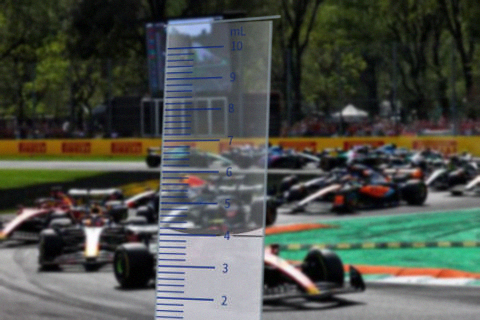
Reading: 4 mL
